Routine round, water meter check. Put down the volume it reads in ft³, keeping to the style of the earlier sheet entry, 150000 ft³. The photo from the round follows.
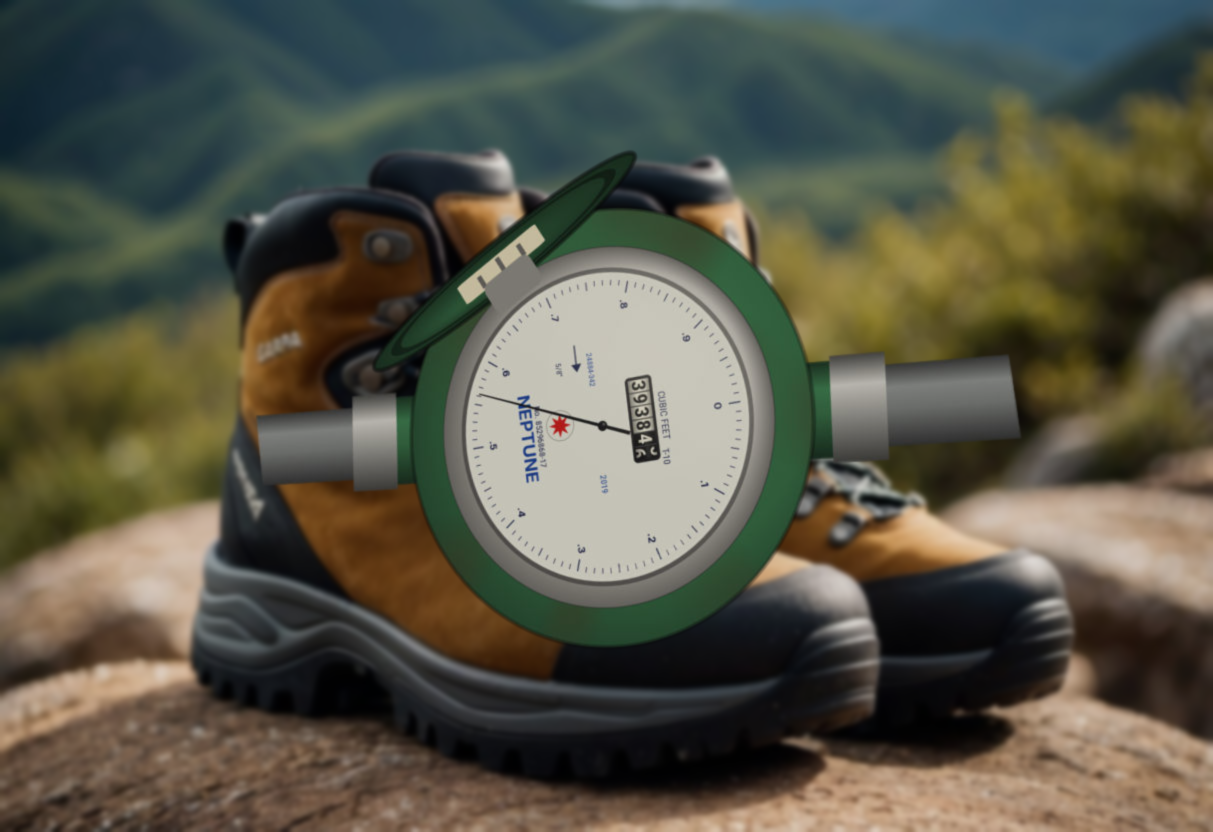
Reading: 393845.56 ft³
